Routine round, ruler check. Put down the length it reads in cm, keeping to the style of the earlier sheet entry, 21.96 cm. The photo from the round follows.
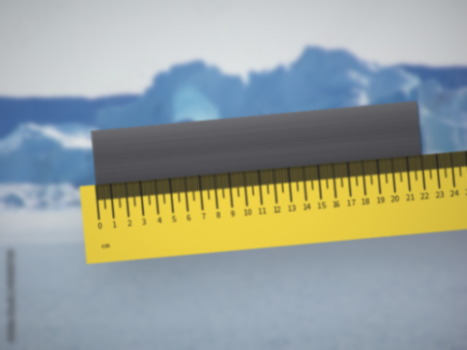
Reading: 22 cm
